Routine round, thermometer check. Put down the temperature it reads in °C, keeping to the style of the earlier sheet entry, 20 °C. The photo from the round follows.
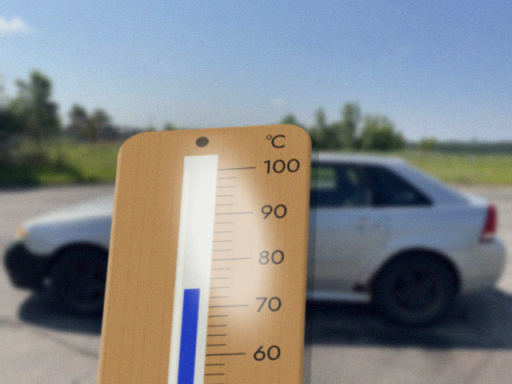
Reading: 74 °C
